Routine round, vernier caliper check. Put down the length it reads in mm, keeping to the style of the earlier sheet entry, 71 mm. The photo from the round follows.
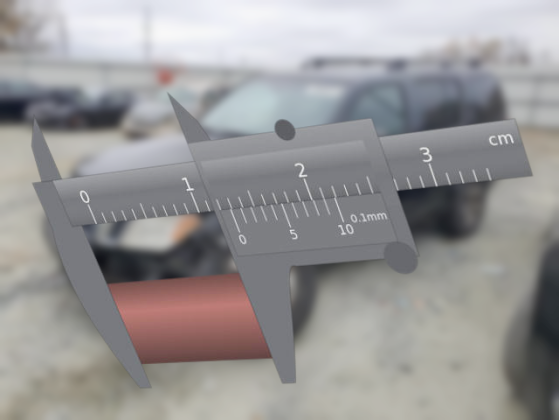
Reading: 12.9 mm
